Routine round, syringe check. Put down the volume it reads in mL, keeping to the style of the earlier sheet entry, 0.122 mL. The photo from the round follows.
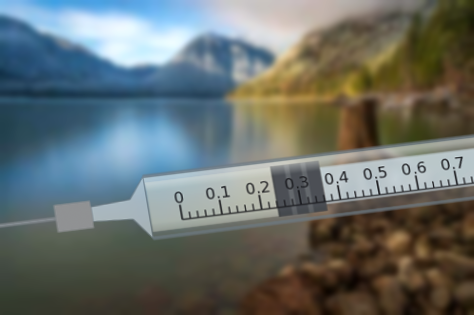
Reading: 0.24 mL
